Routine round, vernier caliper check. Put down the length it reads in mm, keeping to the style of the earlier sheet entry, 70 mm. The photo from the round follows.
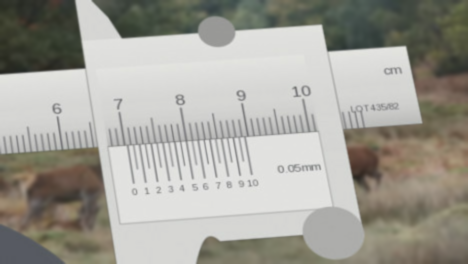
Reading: 70.5 mm
